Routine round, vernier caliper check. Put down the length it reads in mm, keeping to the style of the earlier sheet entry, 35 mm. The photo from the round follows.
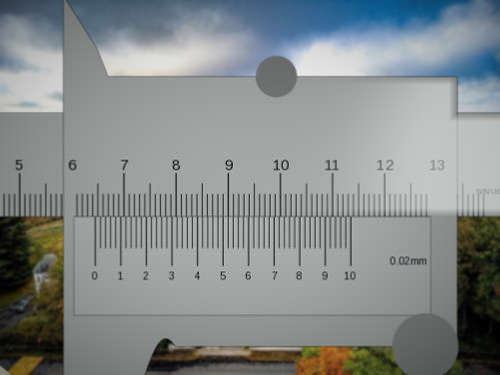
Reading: 64.5 mm
